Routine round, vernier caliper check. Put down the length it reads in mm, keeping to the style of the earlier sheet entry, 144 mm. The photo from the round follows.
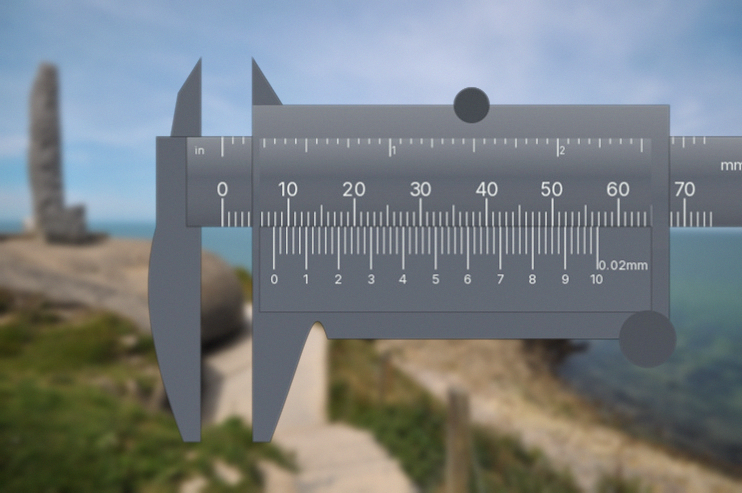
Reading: 7.8 mm
